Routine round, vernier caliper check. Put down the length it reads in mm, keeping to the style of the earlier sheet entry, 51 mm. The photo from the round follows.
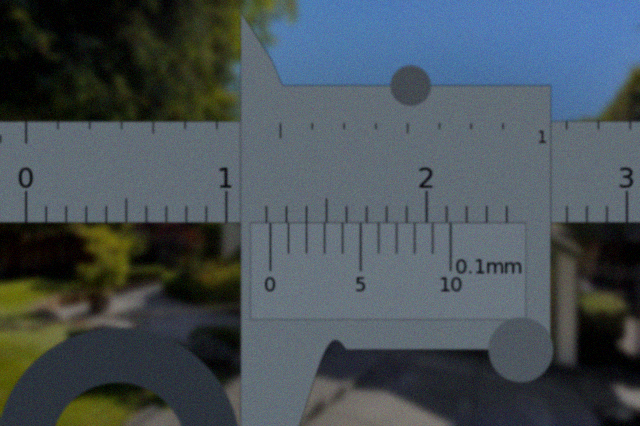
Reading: 12.2 mm
